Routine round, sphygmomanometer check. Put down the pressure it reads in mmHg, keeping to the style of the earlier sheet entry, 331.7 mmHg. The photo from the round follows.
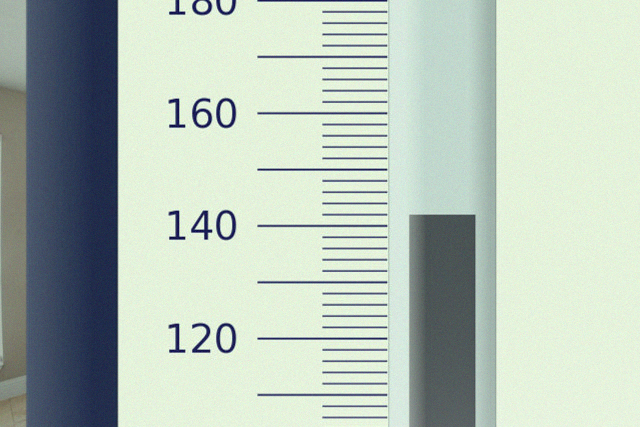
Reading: 142 mmHg
